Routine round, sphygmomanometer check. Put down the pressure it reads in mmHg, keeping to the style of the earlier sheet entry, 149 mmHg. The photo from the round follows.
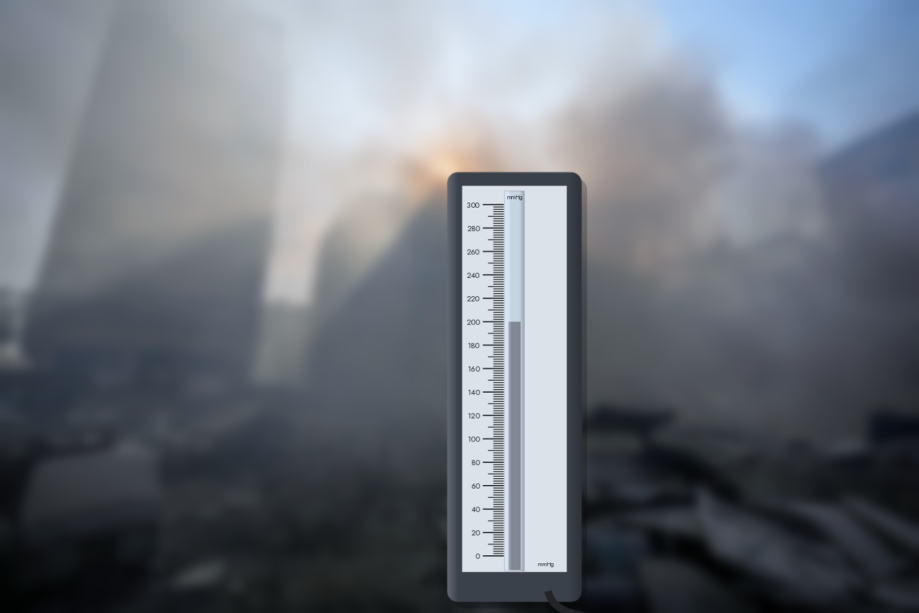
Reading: 200 mmHg
